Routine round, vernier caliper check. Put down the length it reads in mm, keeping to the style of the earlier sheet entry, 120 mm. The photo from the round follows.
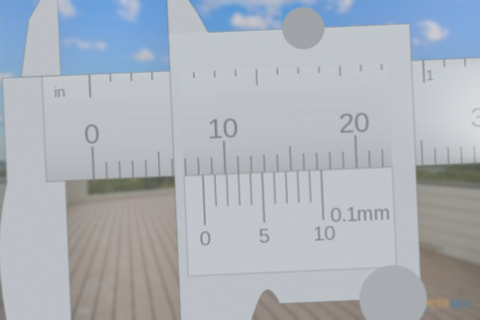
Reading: 8.3 mm
